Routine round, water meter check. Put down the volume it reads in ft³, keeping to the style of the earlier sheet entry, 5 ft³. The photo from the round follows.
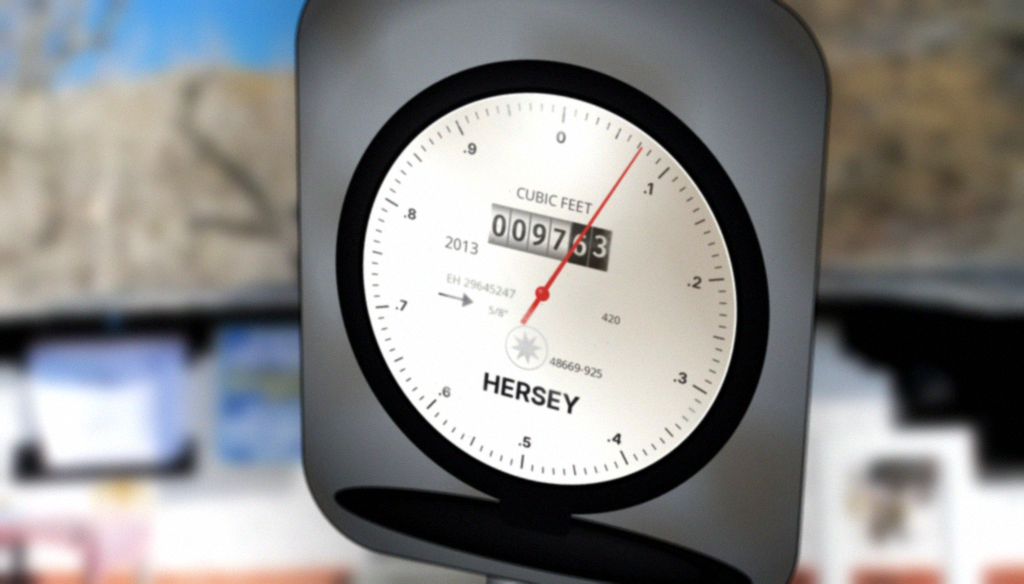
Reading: 9763.07 ft³
